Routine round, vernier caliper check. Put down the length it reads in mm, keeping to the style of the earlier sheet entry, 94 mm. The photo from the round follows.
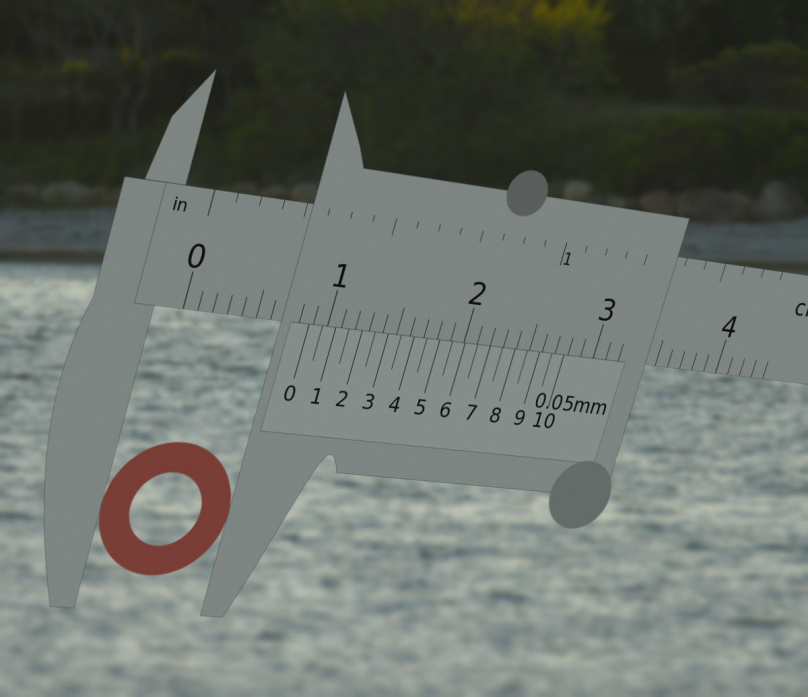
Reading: 8.7 mm
